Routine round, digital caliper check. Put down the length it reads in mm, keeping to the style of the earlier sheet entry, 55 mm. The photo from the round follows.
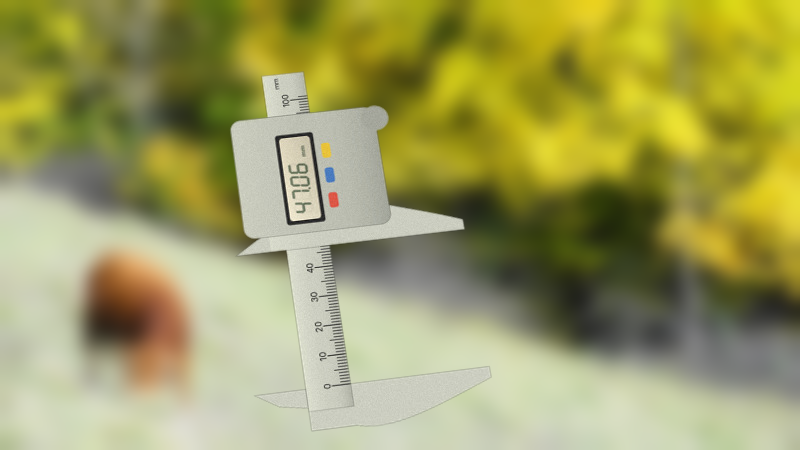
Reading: 47.06 mm
